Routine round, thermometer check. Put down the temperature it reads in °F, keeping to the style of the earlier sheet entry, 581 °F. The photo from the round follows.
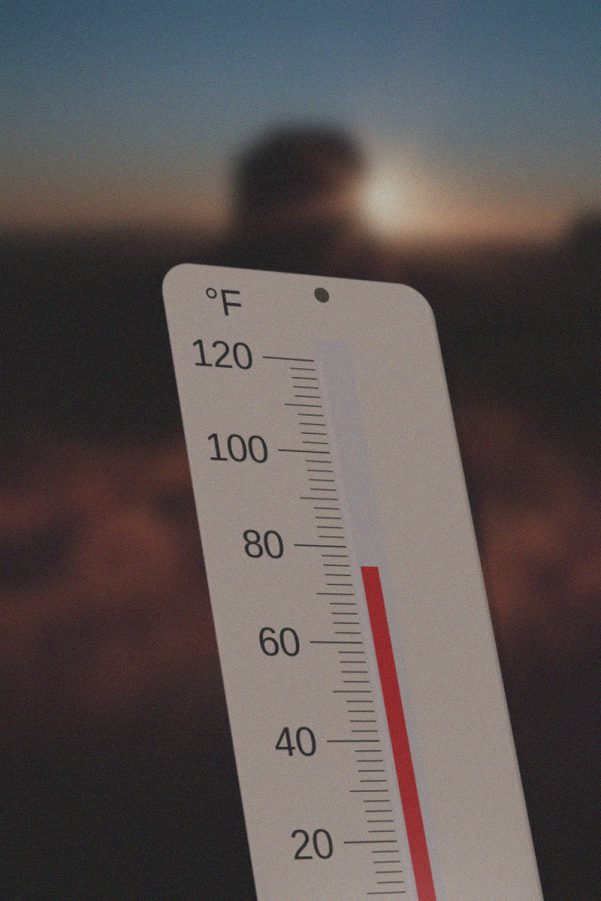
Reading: 76 °F
